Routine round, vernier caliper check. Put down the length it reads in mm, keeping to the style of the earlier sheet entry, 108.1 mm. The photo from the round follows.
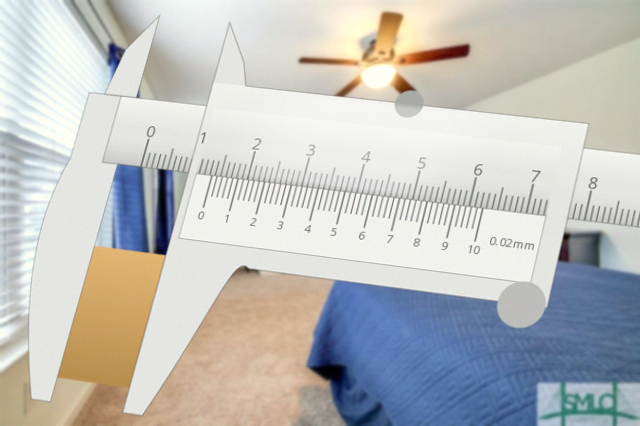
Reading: 13.4 mm
